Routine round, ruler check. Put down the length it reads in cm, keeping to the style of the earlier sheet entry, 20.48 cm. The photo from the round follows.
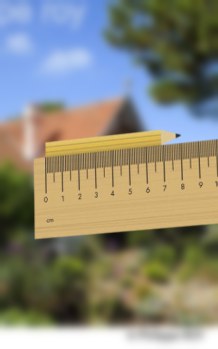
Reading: 8 cm
